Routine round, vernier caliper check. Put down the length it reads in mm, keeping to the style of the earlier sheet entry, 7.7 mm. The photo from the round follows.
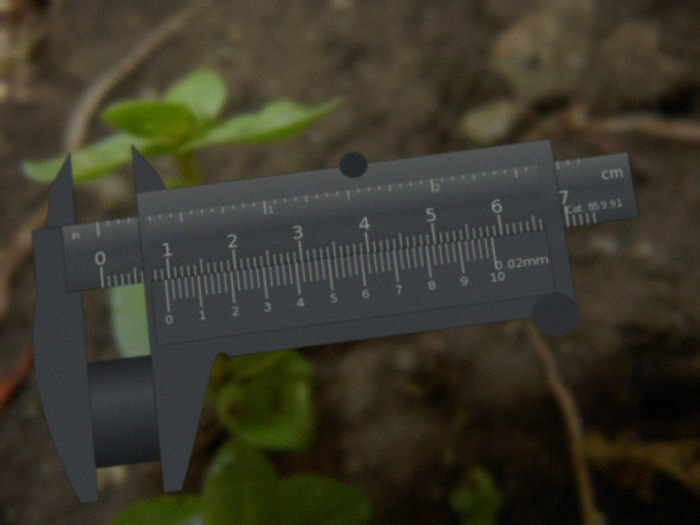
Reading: 9.5 mm
